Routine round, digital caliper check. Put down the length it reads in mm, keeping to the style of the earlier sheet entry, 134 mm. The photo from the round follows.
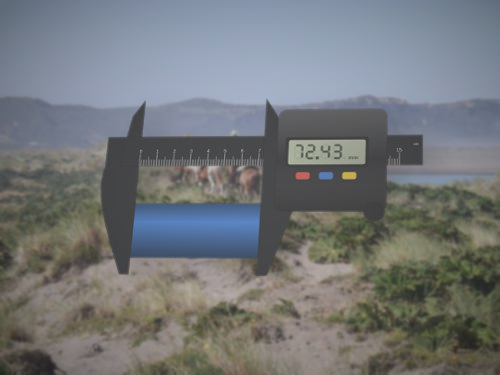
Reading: 72.43 mm
